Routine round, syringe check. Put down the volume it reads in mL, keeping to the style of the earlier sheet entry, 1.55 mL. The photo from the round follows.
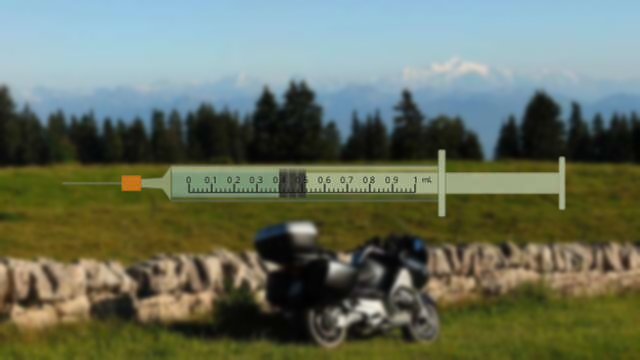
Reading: 0.4 mL
